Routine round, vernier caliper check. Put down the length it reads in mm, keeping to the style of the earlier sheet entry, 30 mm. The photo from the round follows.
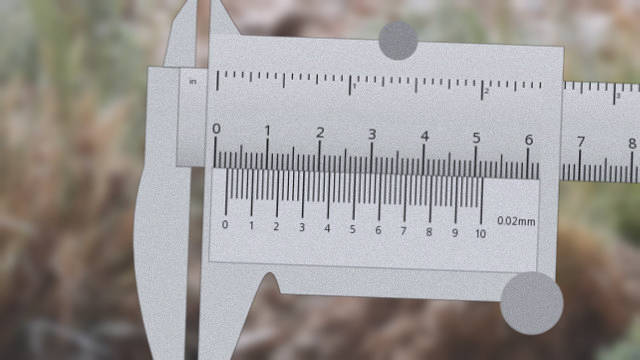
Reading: 2.5 mm
